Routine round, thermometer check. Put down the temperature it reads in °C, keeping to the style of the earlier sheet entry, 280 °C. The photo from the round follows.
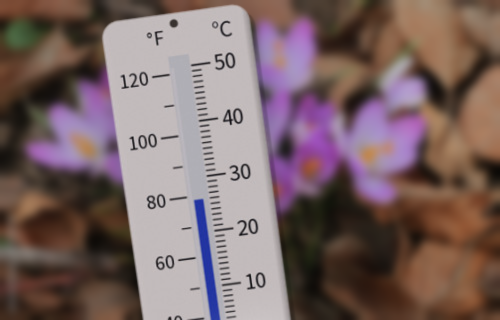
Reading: 26 °C
